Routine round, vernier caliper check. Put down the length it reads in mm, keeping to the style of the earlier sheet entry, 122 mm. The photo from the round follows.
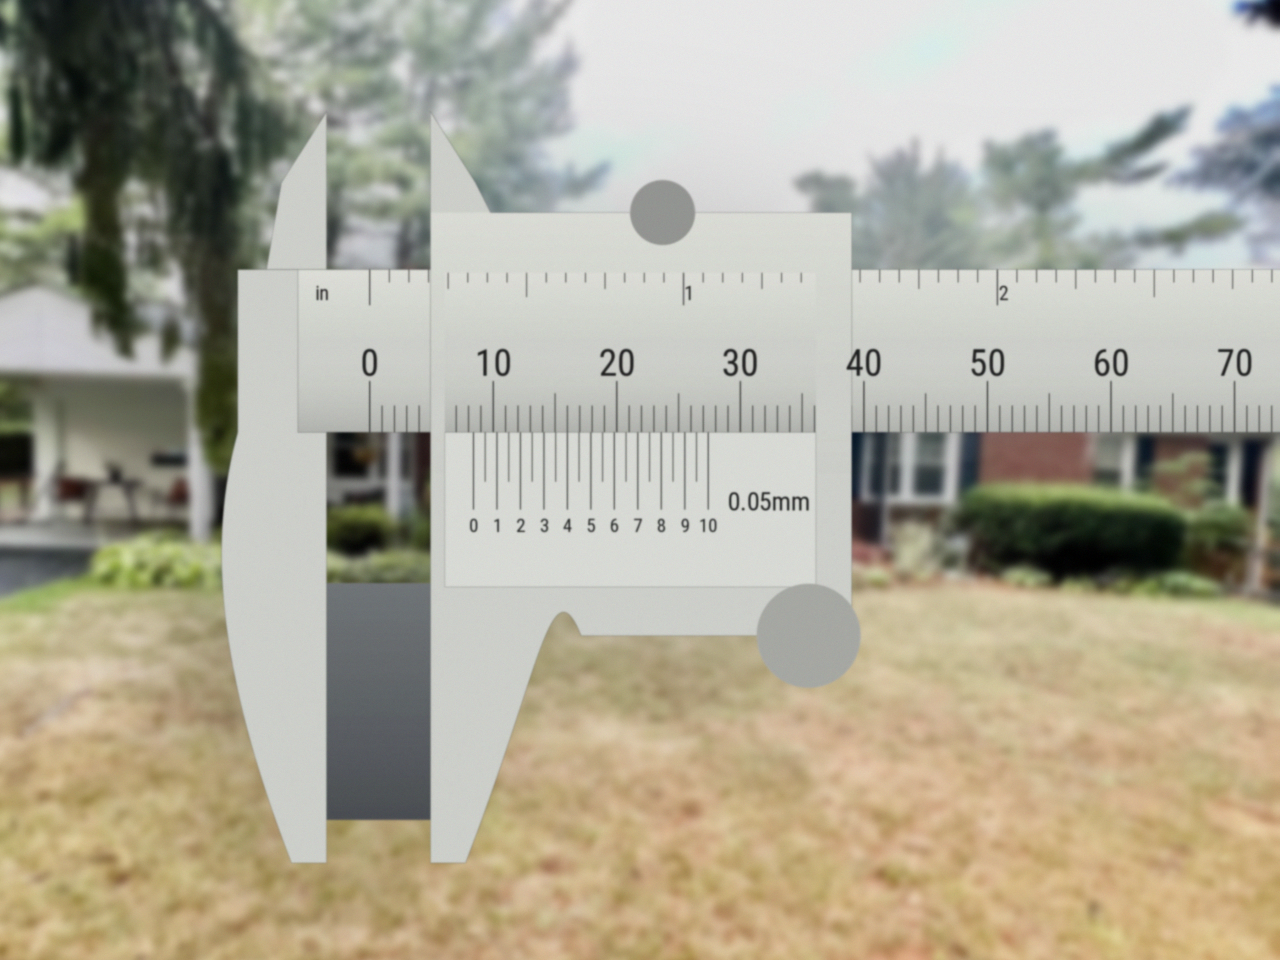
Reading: 8.4 mm
